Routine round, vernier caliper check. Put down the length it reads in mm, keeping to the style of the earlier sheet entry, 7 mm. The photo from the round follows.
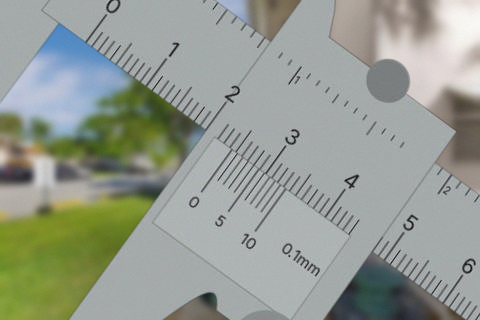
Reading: 24.4 mm
